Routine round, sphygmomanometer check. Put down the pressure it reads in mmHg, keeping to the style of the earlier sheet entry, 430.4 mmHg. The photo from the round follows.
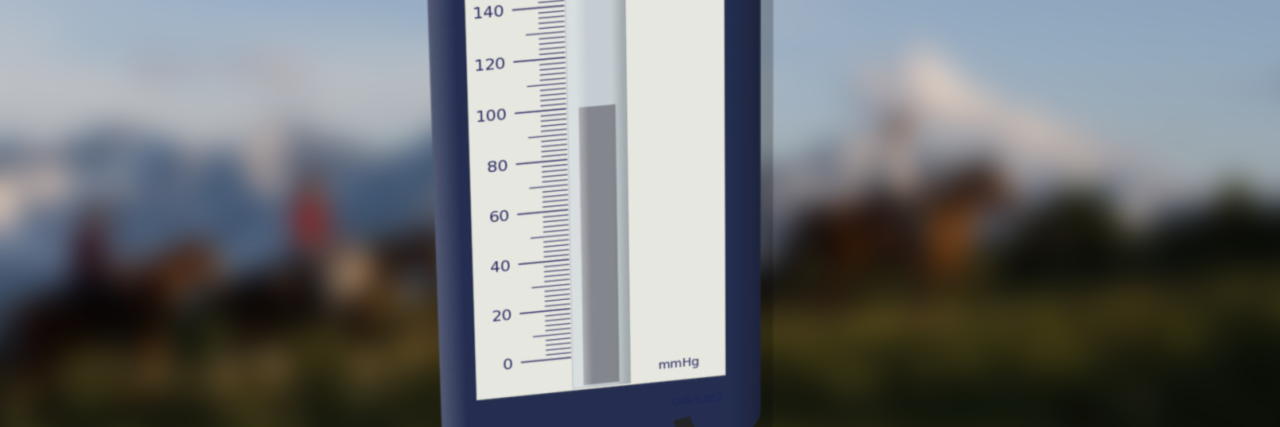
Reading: 100 mmHg
